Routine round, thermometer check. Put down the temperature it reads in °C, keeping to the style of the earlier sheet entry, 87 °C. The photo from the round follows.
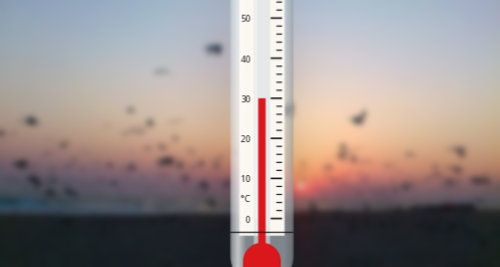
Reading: 30 °C
